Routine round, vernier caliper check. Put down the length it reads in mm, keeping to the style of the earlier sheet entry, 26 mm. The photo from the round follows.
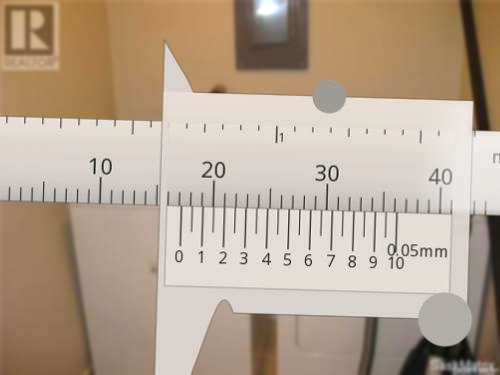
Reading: 17.2 mm
